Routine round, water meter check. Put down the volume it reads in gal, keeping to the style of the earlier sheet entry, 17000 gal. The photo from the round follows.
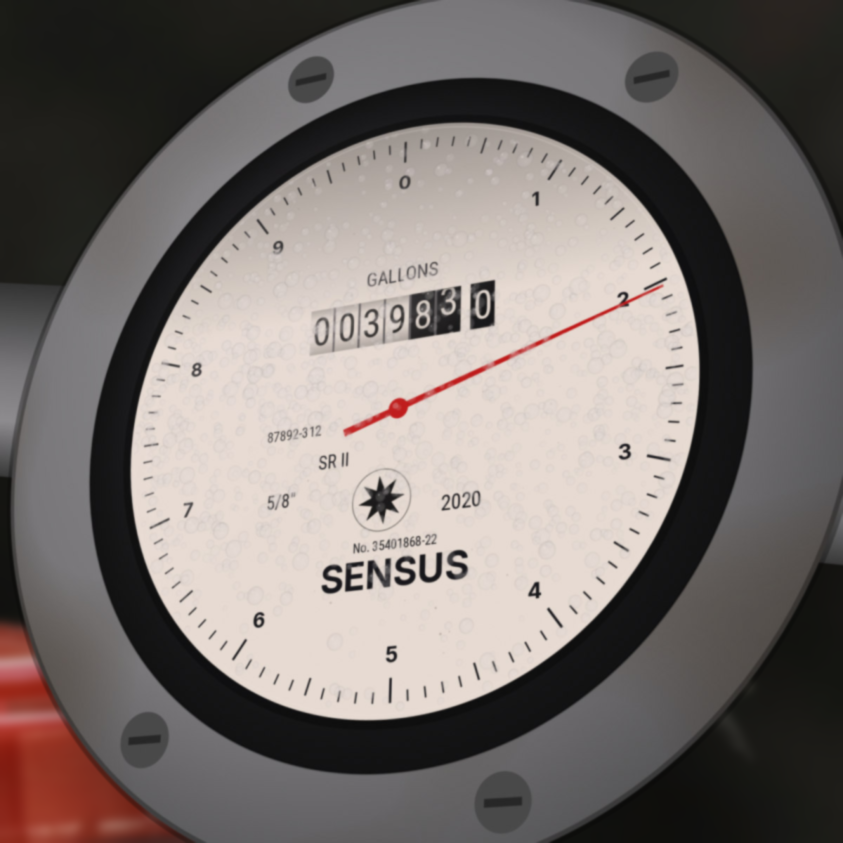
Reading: 39832.0 gal
